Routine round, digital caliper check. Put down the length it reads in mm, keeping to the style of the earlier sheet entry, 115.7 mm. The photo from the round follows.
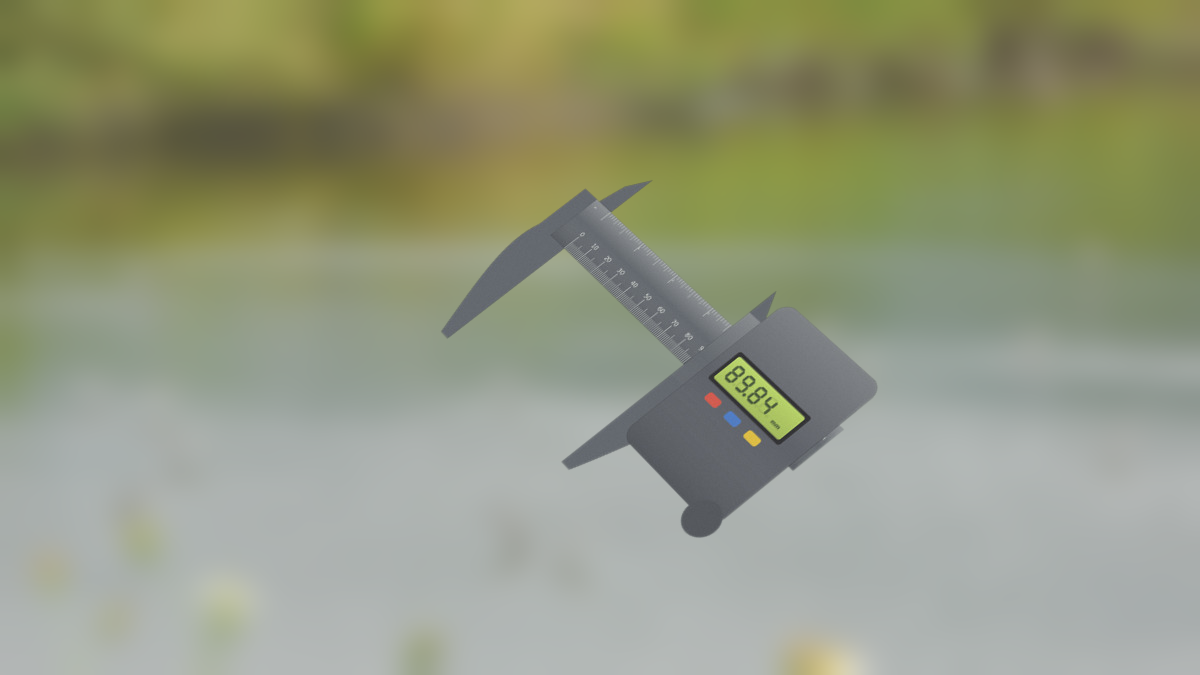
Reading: 89.84 mm
